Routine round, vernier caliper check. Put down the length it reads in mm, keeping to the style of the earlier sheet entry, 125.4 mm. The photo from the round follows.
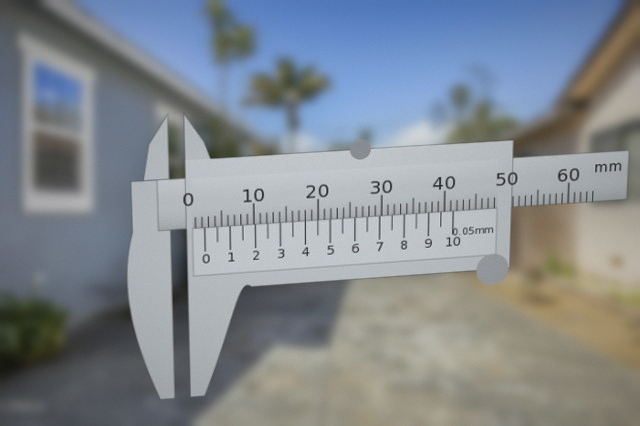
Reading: 2.4 mm
